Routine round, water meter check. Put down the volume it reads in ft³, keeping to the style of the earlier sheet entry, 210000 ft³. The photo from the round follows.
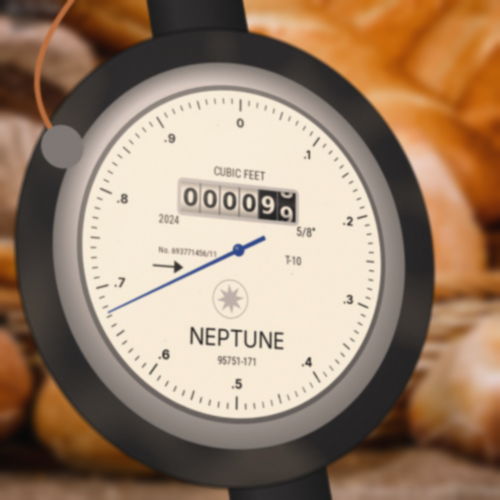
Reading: 98.67 ft³
